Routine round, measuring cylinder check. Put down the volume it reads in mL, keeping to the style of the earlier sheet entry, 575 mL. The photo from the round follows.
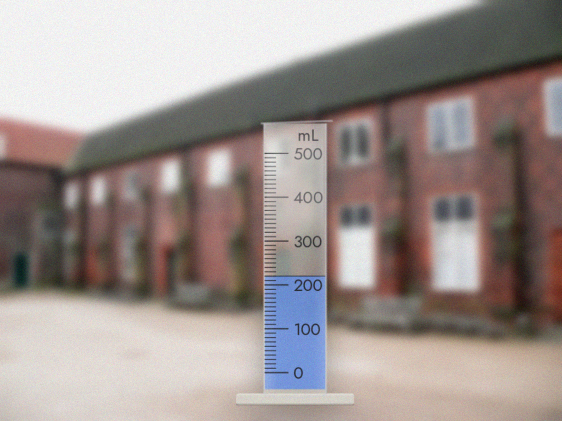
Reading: 220 mL
